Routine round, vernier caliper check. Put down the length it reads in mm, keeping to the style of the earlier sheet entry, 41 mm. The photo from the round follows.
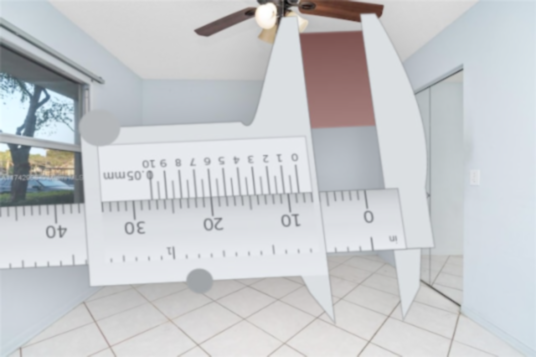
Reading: 8.6 mm
